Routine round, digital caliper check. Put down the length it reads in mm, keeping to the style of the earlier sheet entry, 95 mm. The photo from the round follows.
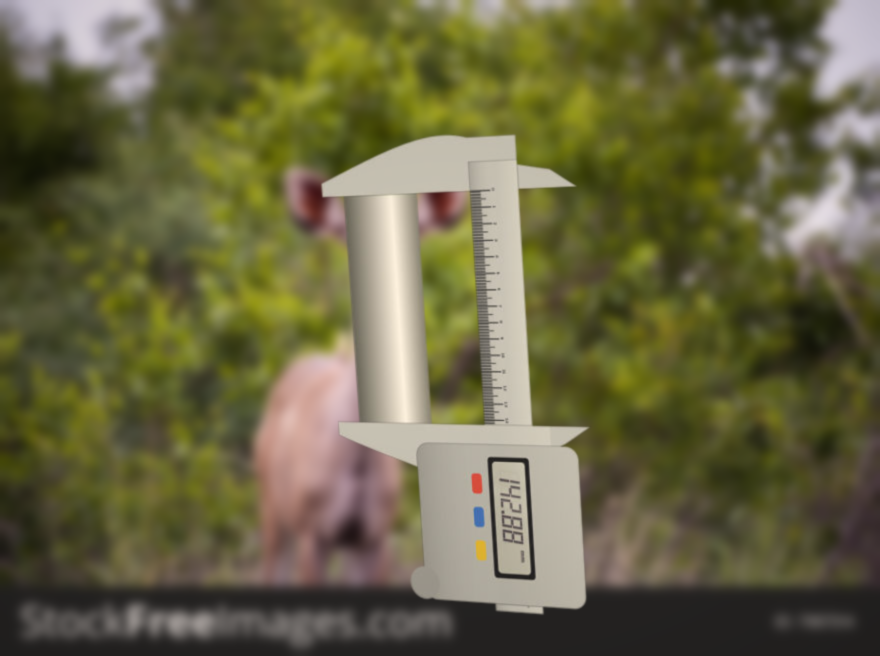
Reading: 142.88 mm
